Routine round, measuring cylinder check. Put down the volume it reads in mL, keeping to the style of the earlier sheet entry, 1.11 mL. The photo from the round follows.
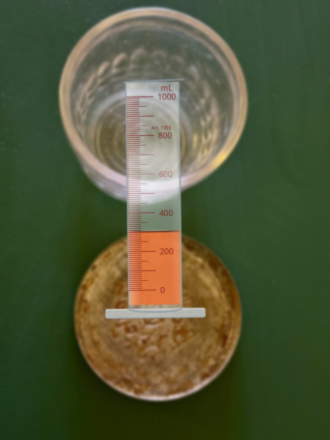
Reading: 300 mL
